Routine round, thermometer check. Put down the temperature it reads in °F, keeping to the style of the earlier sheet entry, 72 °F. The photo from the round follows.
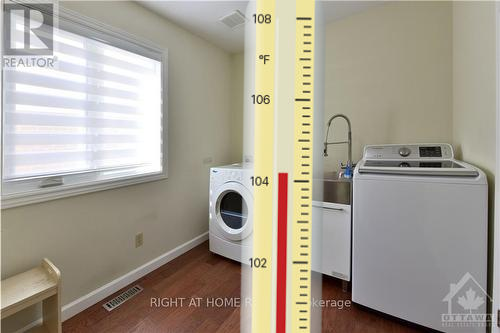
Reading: 104.2 °F
